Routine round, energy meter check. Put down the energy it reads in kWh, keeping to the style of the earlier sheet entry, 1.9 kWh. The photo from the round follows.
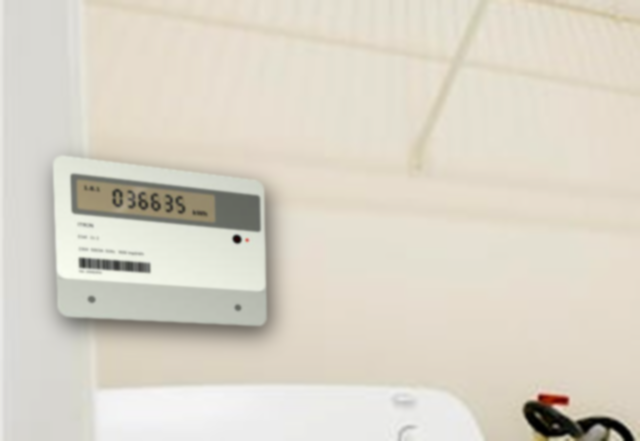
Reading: 36635 kWh
